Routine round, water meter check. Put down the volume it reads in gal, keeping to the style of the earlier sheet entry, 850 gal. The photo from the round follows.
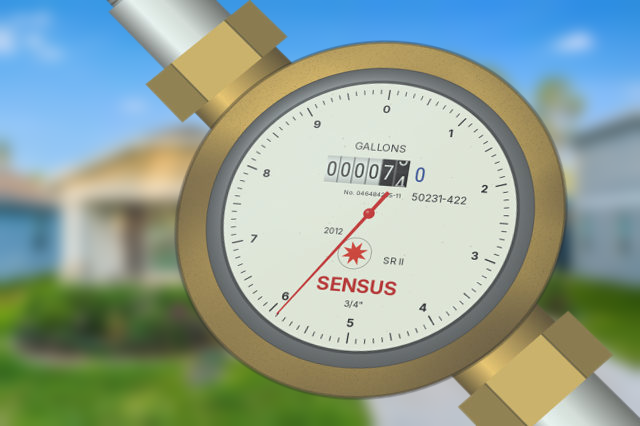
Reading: 735.9 gal
